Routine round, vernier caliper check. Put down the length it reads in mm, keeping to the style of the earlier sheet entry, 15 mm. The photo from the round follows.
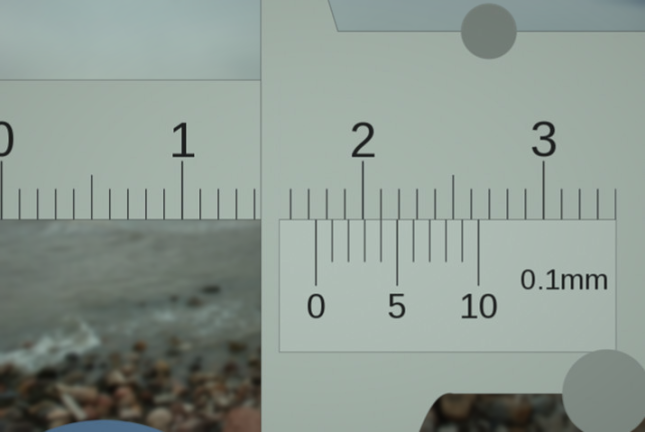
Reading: 17.4 mm
